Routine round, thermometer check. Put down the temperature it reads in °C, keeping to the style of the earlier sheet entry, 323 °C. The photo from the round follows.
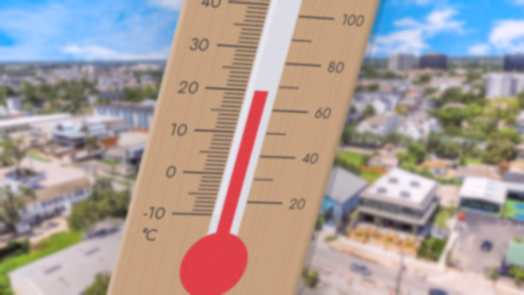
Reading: 20 °C
